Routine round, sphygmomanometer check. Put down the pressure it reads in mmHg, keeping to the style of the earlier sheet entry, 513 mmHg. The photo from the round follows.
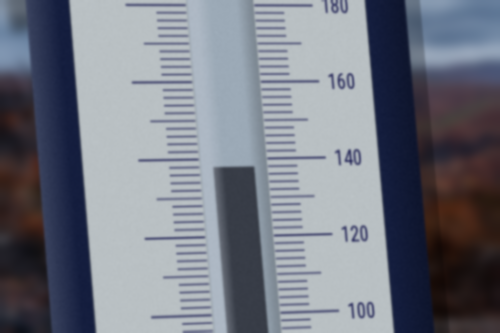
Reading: 138 mmHg
